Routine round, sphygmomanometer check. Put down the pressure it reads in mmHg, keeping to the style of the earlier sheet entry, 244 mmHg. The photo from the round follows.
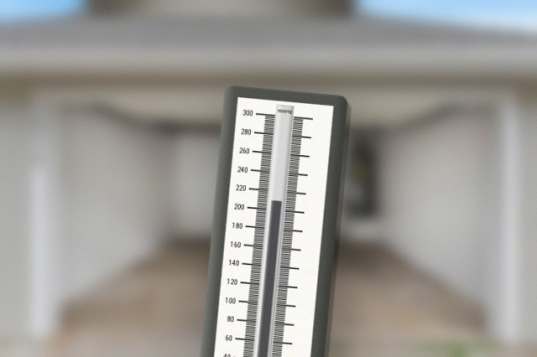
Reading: 210 mmHg
